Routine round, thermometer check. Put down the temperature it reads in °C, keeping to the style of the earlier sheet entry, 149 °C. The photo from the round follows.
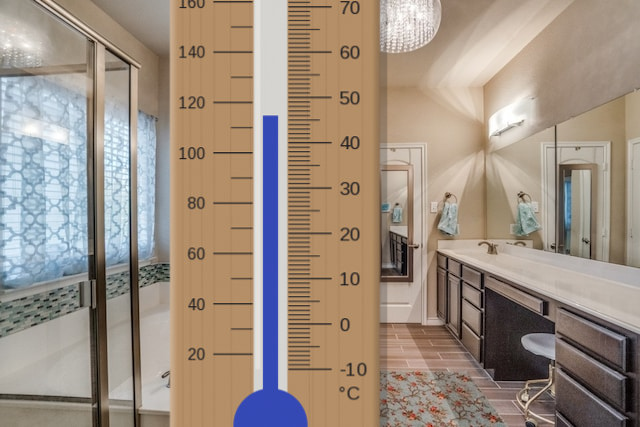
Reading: 46 °C
